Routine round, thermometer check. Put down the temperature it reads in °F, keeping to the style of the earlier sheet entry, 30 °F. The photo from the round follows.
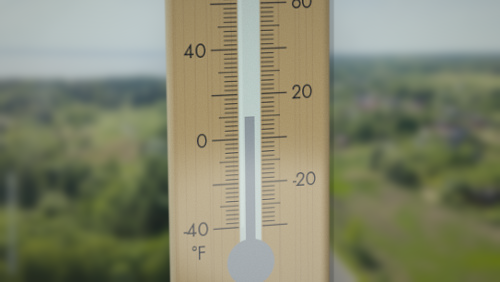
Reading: 10 °F
